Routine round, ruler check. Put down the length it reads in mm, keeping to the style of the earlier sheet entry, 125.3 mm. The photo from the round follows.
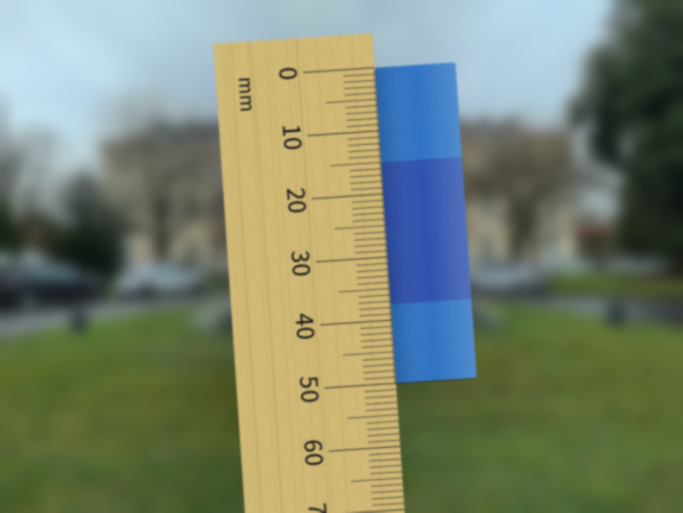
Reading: 50 mm
